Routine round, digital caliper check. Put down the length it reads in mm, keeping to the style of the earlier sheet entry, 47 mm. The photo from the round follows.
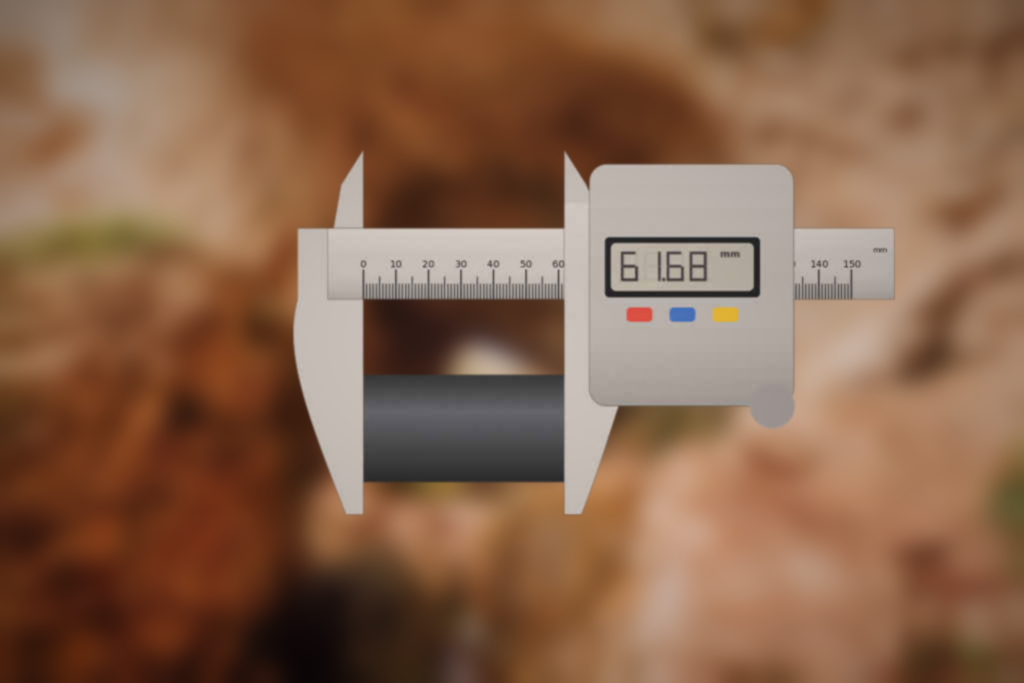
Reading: 61.68 mm
